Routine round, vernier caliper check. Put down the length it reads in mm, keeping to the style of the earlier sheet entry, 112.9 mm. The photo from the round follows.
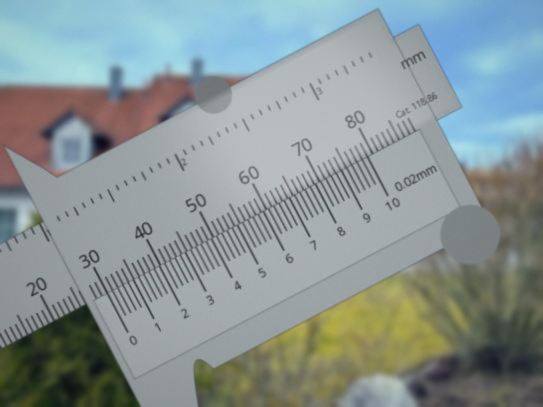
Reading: 30.0 mm
